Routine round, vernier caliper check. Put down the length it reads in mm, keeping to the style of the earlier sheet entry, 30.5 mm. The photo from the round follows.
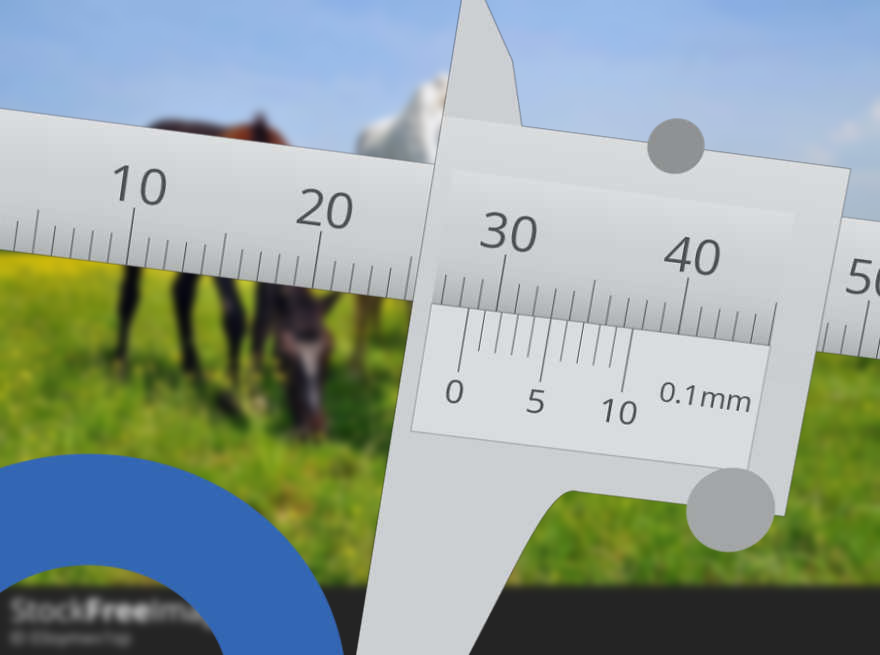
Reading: 28.5 mm
